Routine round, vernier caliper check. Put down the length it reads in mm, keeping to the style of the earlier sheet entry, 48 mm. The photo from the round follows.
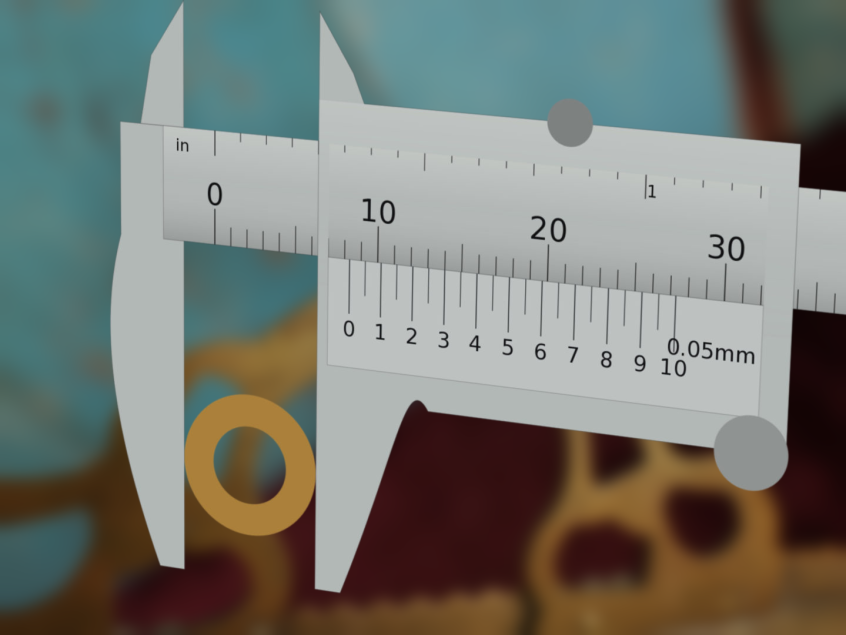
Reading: 8.3 mm
